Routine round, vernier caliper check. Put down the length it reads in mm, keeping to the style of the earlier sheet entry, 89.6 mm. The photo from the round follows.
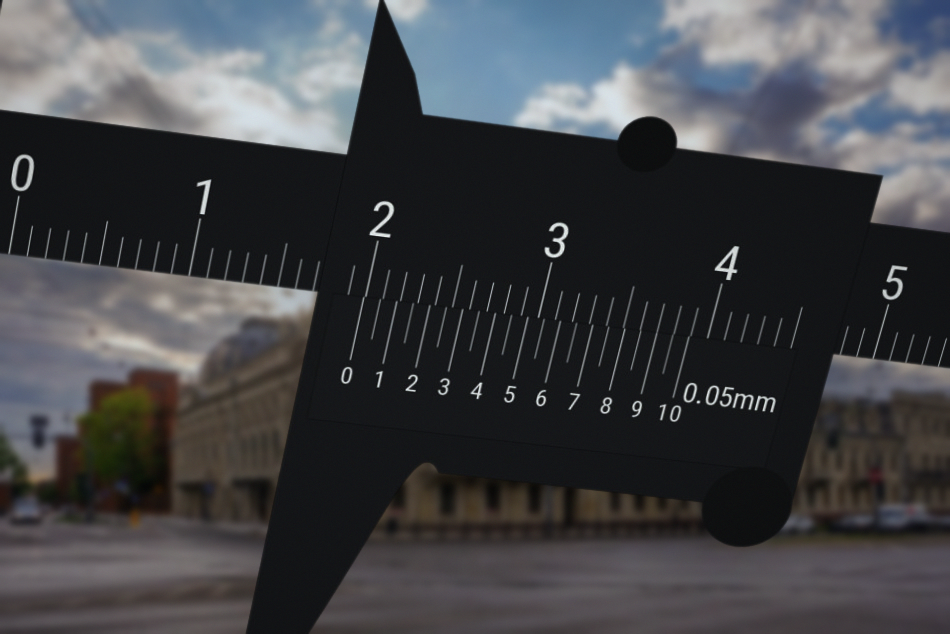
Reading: 19.9 mm
